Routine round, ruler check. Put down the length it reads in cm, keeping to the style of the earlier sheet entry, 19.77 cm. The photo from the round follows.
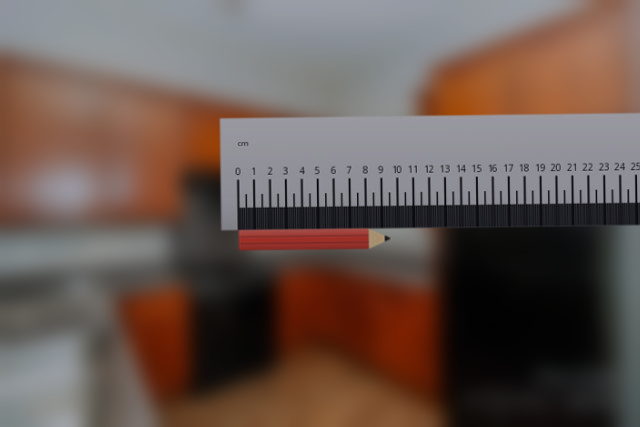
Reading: 9.5 cm
